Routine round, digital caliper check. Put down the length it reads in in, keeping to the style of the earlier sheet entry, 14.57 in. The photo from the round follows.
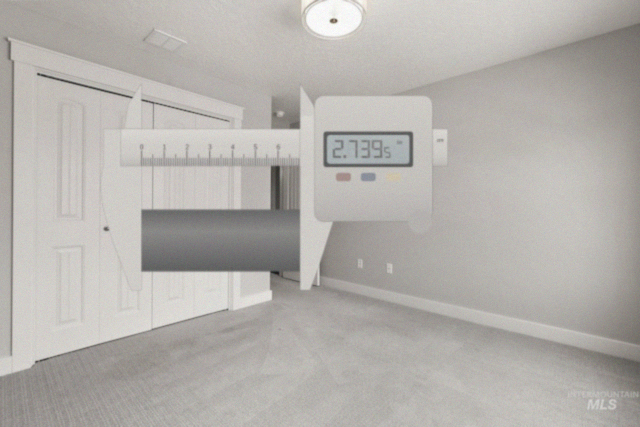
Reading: 2.7395 in
